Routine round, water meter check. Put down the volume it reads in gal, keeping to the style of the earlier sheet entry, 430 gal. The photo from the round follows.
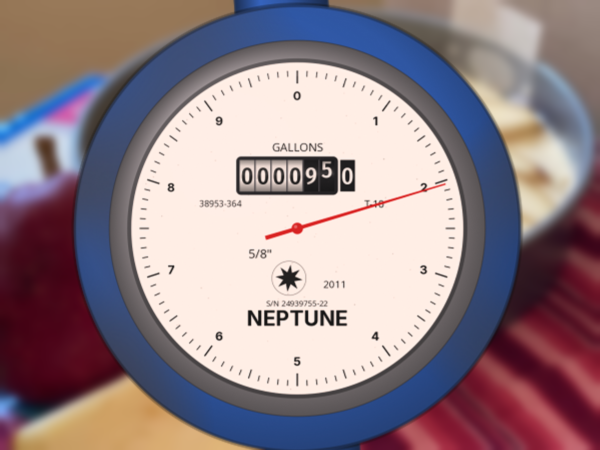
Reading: 952.0 gal
